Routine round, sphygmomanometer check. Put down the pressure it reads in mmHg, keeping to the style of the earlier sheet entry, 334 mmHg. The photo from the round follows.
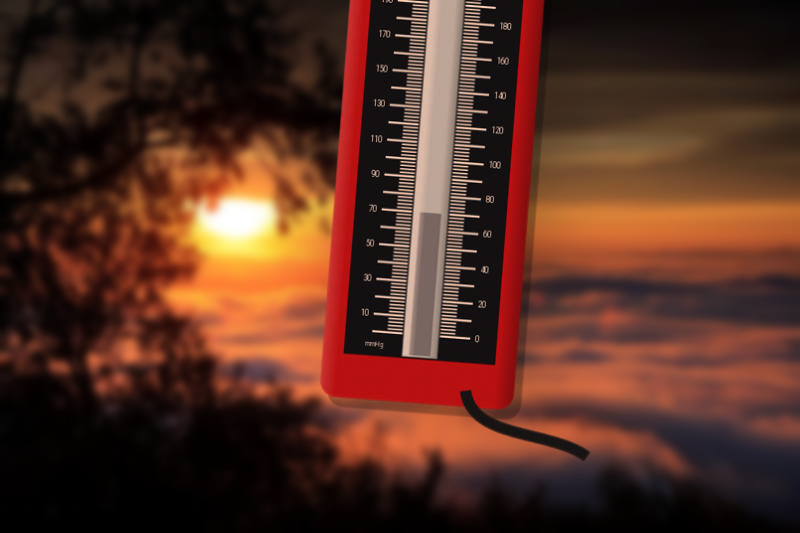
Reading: 70 mmHg
